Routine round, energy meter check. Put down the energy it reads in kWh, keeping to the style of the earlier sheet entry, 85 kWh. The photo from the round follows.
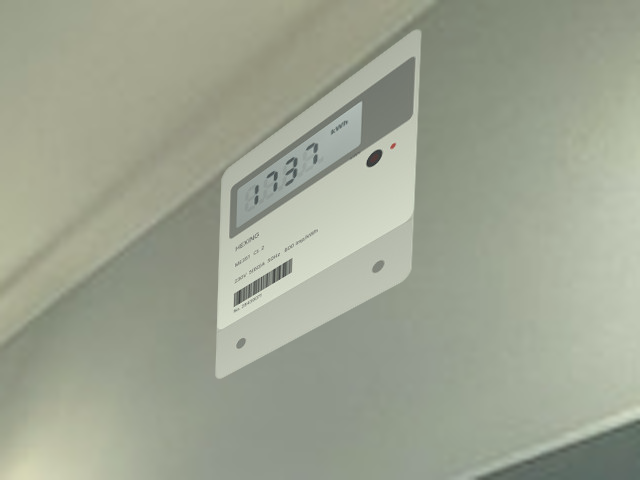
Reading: 1737 kWh
